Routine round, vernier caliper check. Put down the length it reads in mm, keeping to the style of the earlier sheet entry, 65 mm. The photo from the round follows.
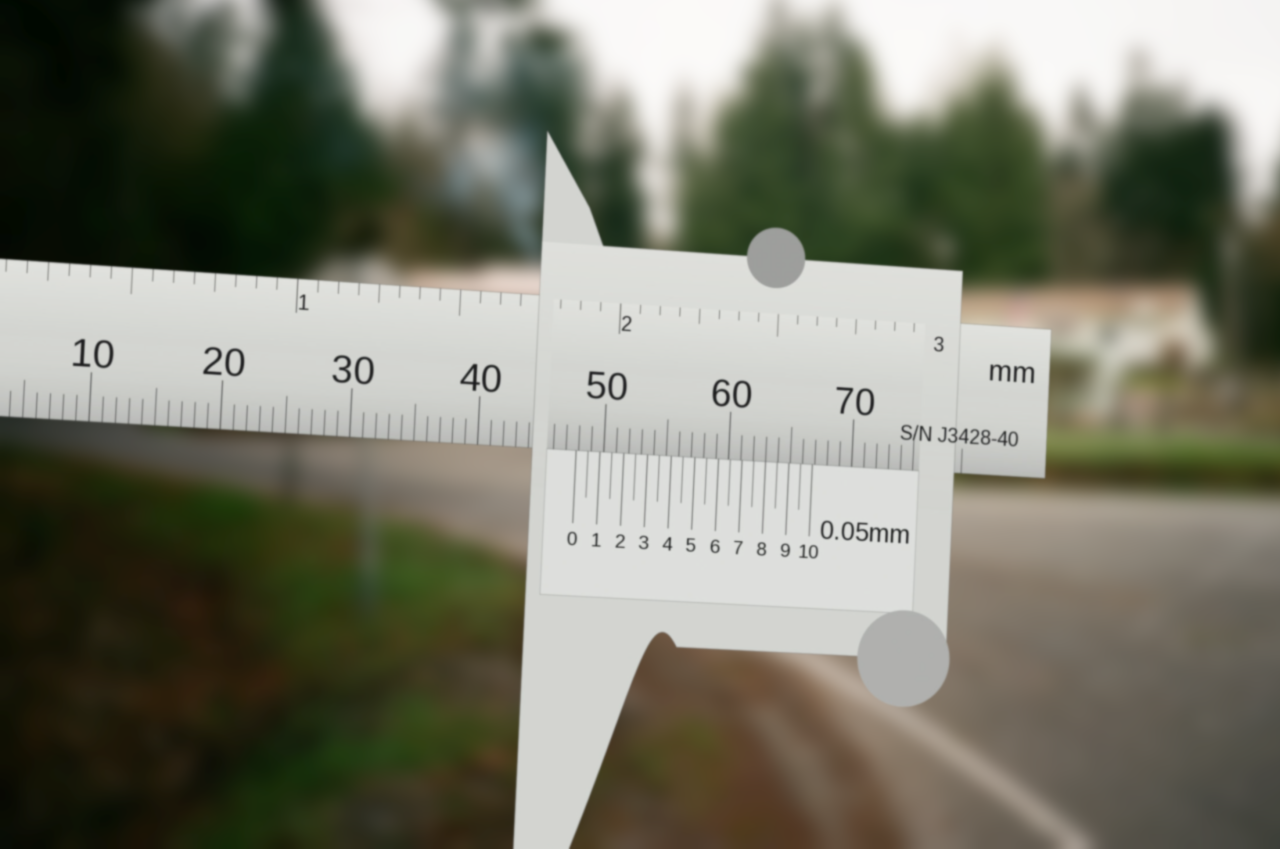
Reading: 47.8 mm
